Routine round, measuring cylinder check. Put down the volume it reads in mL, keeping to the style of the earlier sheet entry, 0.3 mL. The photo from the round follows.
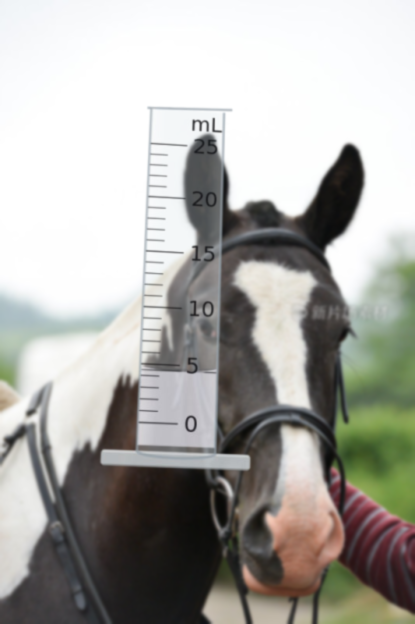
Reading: 4.5 mL
